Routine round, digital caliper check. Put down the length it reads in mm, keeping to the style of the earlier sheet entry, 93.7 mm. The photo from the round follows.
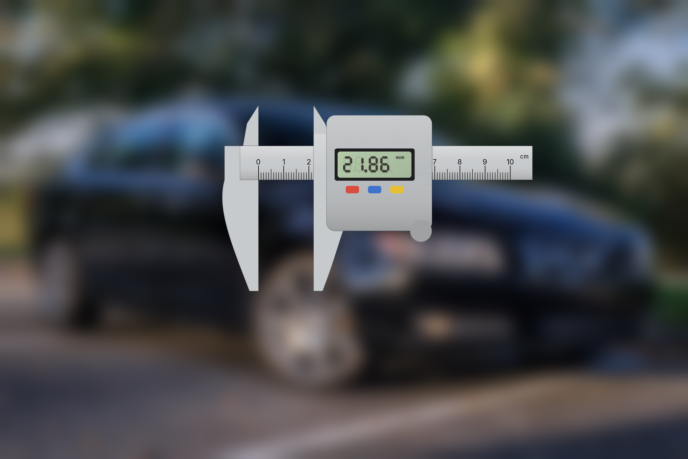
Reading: 21.86 mm
